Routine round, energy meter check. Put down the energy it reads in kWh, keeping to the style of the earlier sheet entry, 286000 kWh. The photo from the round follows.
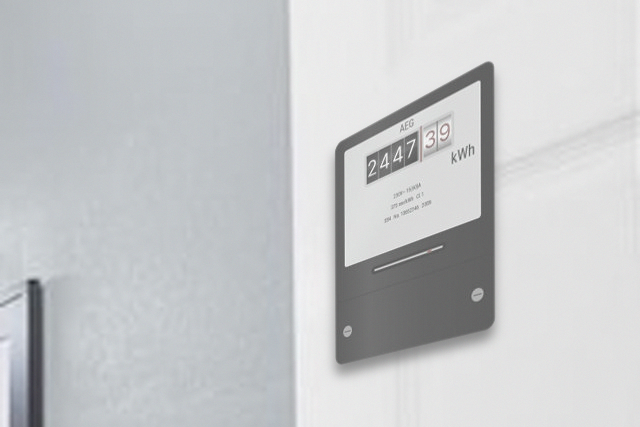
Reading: 2447.39 kWh
